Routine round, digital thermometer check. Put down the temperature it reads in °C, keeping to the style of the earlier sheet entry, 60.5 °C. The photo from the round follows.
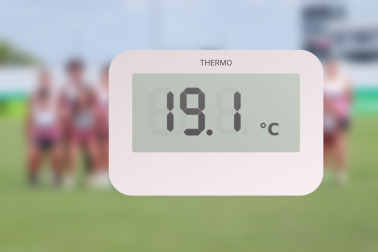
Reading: 19.1 °C
